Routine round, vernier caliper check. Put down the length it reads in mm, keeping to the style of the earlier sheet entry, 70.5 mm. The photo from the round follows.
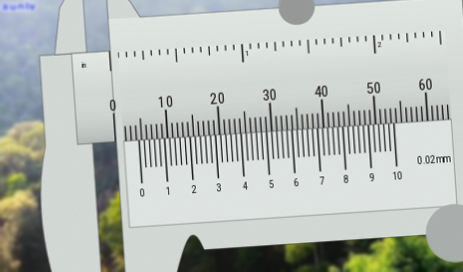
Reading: 4.5 mm
